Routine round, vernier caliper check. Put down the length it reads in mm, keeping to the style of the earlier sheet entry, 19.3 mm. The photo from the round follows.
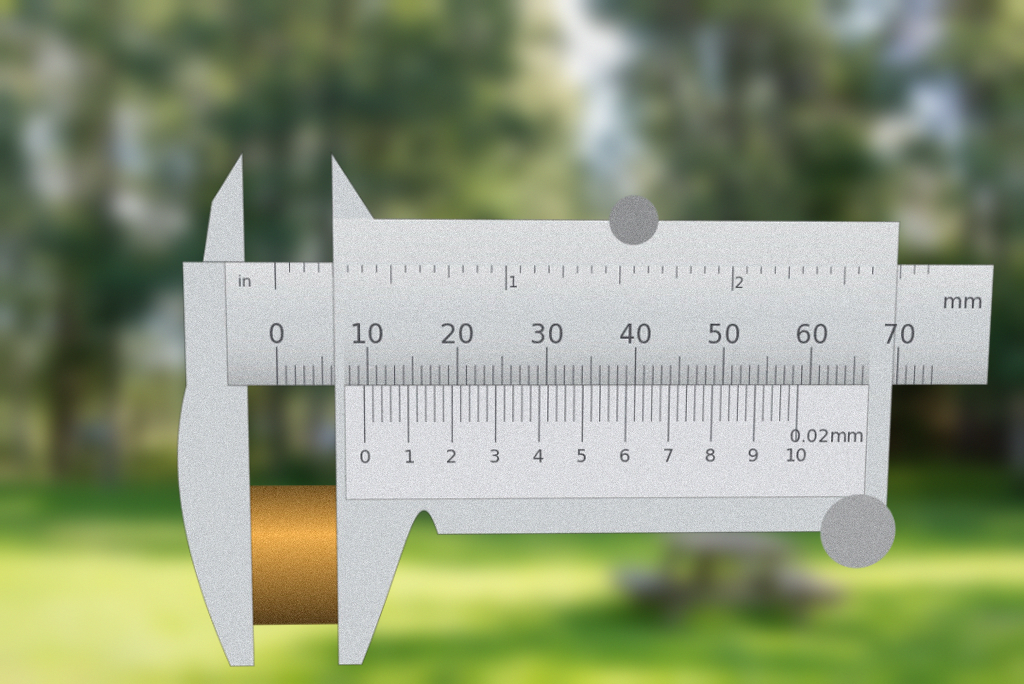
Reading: 9.6 mm
